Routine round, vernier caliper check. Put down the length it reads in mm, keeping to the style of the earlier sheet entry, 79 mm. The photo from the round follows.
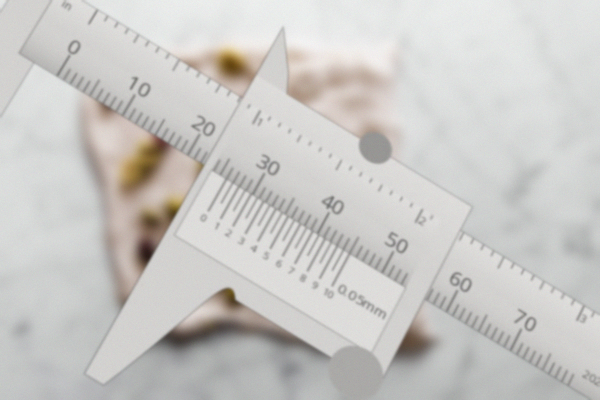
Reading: 26.0 mm
